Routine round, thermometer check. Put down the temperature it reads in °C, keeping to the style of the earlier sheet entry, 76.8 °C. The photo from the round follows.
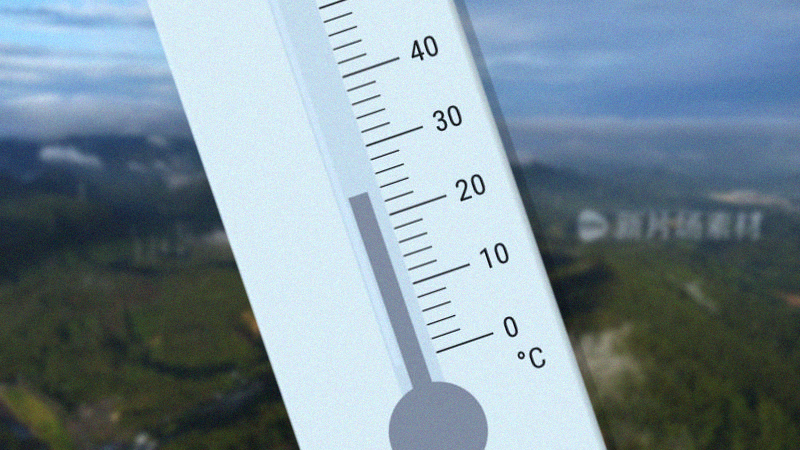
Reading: 24 °C
